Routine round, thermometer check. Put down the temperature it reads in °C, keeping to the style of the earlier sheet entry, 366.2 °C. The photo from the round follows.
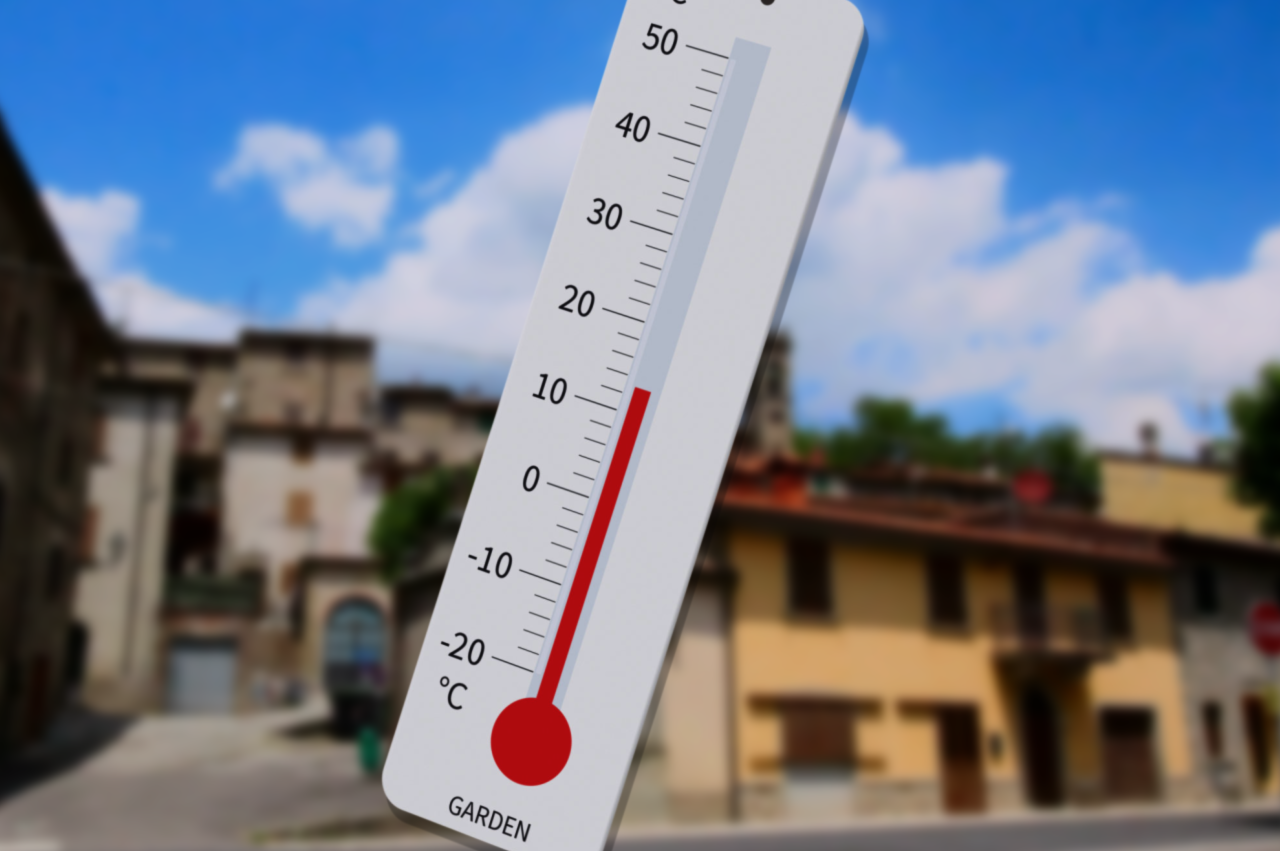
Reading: 13 °C
